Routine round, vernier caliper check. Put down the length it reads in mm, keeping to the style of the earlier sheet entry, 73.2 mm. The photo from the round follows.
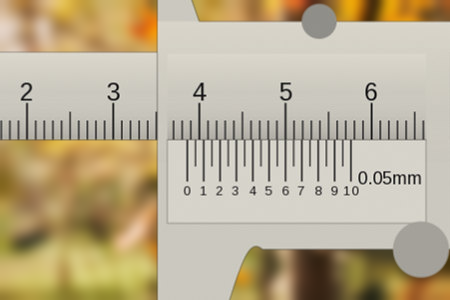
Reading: 38.6 mm
